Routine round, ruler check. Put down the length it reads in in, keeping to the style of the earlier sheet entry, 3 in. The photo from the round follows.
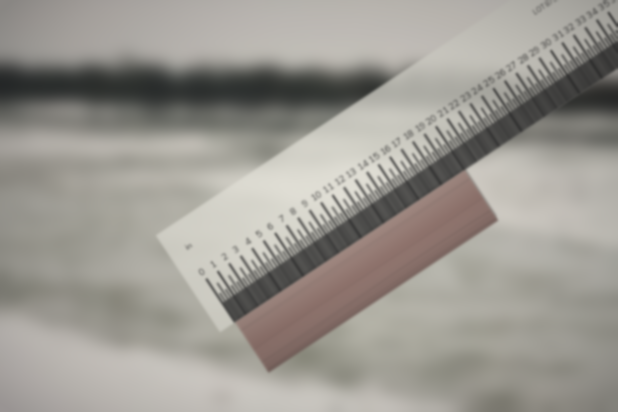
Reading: 20 in
